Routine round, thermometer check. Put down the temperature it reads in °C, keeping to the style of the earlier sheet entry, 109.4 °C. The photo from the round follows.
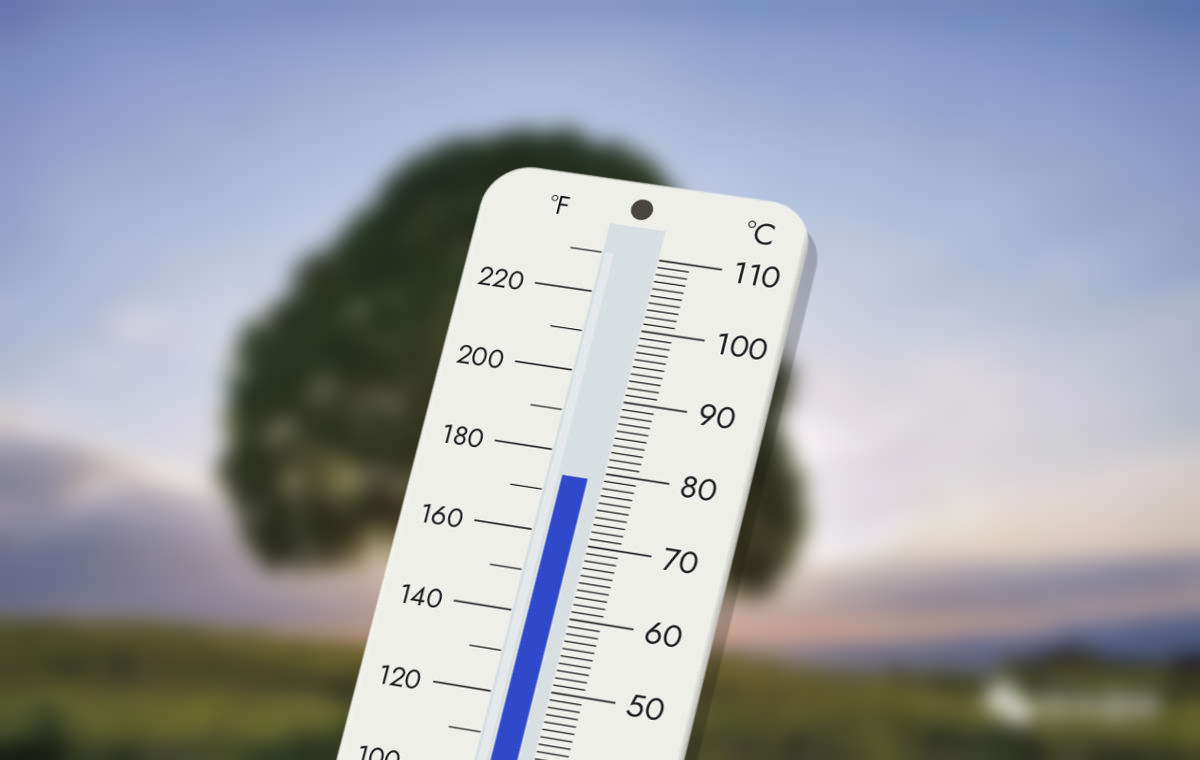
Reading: 79 °C
